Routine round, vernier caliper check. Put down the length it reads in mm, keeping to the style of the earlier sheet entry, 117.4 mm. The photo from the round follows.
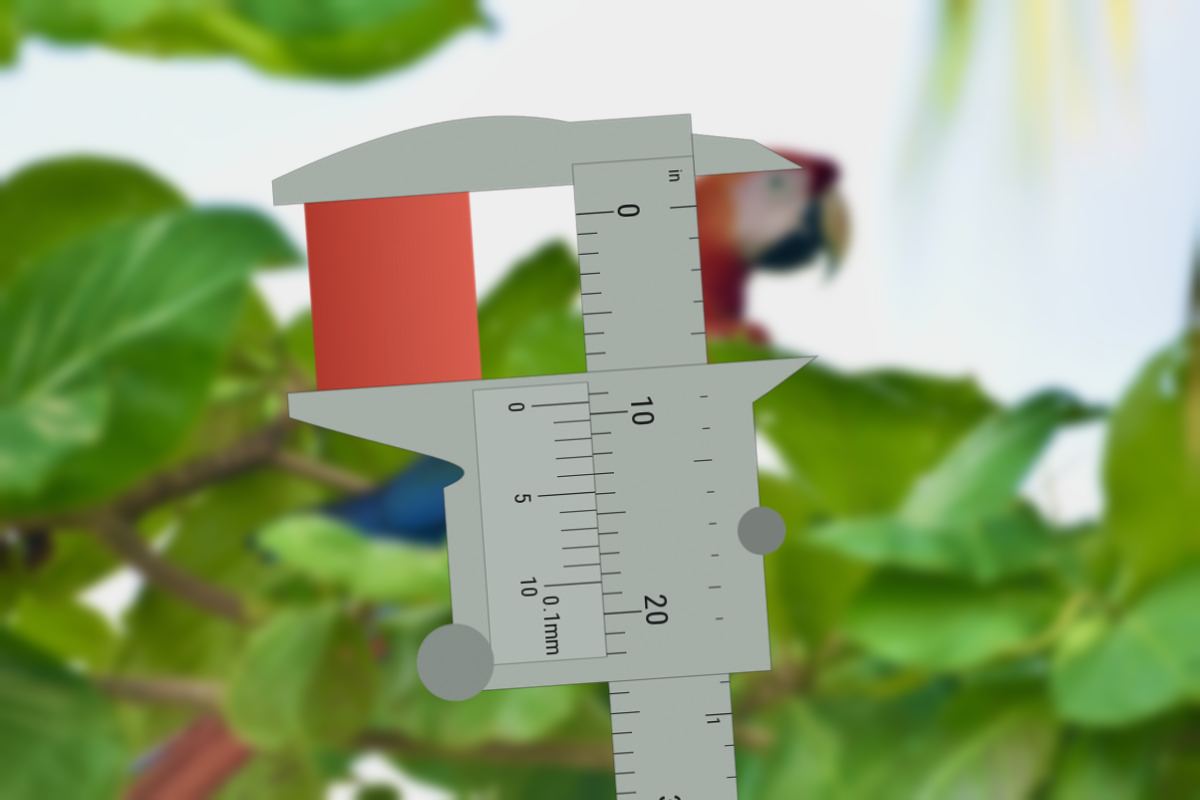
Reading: 9.4 mm
